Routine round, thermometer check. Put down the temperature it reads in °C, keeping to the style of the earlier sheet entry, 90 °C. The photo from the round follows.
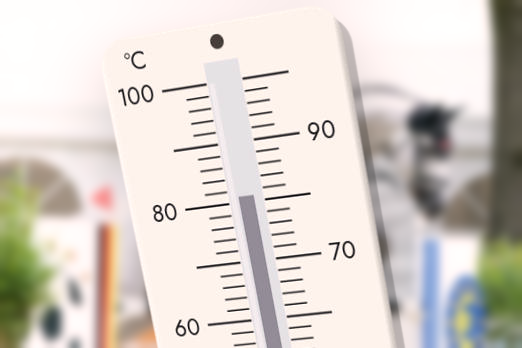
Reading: 81 °C
